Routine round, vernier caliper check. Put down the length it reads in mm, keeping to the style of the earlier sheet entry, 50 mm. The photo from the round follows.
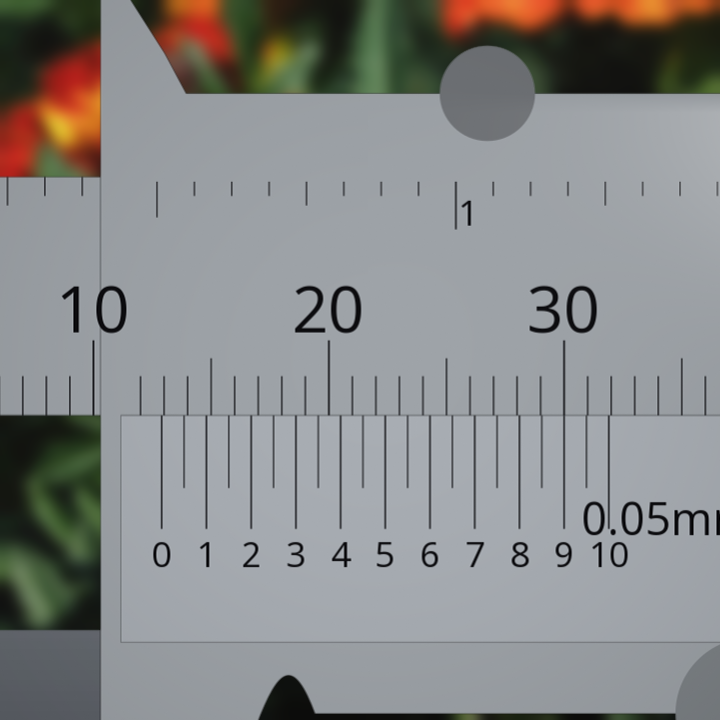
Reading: 12.90 mm
